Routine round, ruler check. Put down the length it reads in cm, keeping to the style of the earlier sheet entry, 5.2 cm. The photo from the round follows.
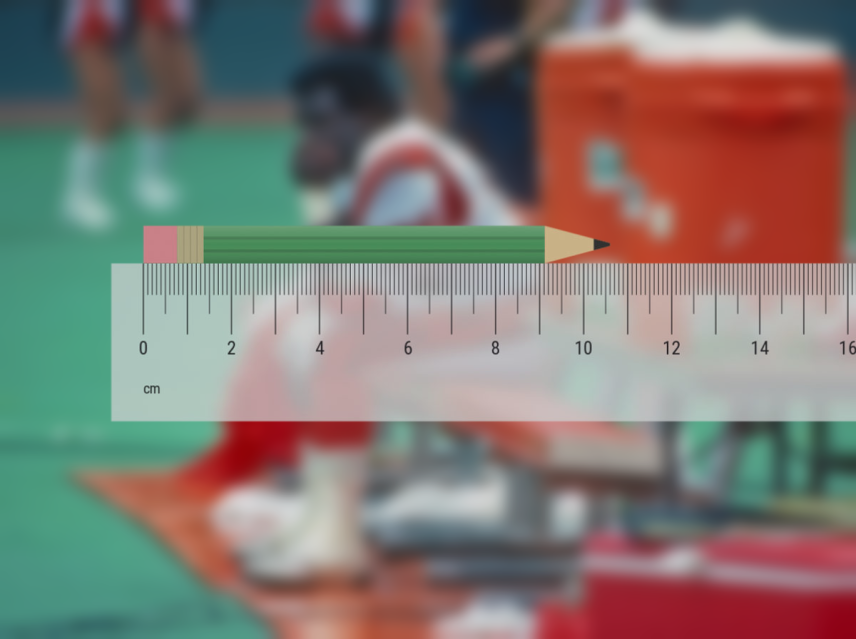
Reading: 10.6 cm
